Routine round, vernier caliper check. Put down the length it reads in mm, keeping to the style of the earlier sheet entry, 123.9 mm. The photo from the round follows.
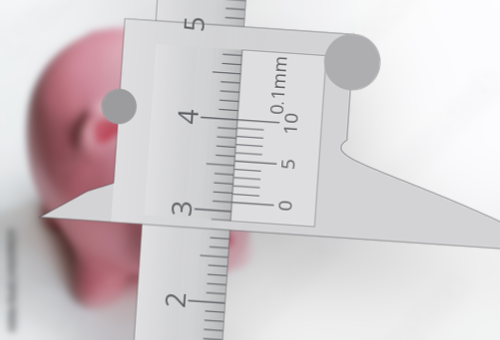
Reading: 31.0 mm
